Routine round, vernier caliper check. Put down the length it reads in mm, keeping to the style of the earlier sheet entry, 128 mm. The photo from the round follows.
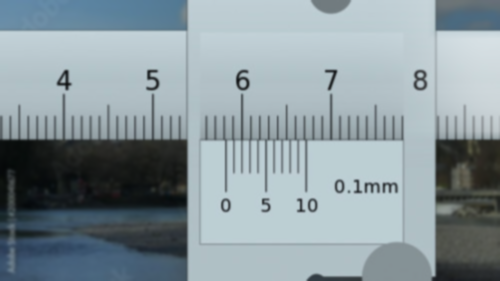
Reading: 58.2 mm
